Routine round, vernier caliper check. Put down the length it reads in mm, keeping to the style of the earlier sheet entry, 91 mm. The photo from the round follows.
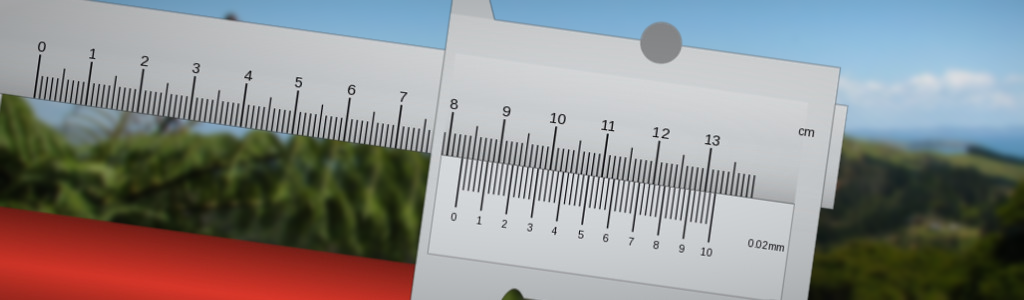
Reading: 83.0 mm
